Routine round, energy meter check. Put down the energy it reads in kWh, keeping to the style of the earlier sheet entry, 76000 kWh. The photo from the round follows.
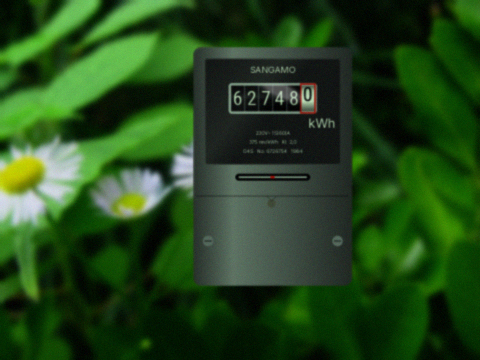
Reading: 62748.0 kWh
